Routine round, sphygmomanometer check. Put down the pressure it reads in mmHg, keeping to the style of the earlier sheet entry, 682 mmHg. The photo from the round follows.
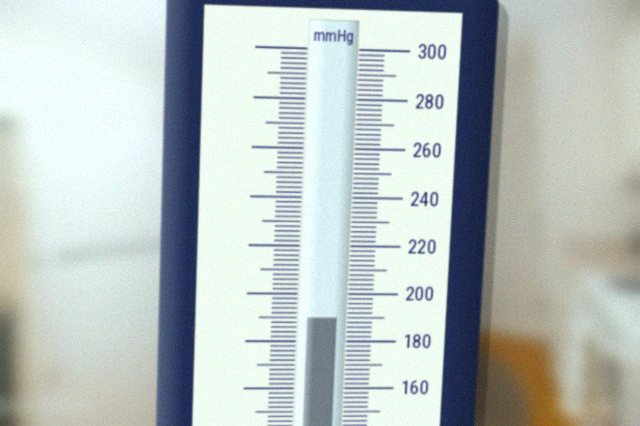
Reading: 190 mmHg
